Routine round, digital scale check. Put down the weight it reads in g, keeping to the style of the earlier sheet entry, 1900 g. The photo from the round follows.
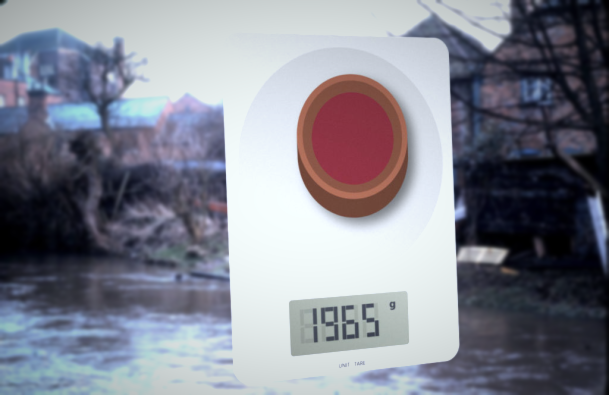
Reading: 1965 g
